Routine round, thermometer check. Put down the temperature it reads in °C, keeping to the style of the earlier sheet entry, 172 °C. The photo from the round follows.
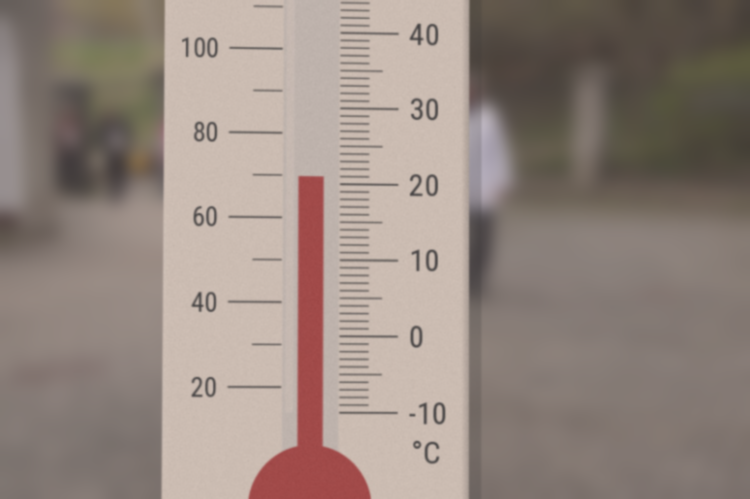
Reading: 21 °C
